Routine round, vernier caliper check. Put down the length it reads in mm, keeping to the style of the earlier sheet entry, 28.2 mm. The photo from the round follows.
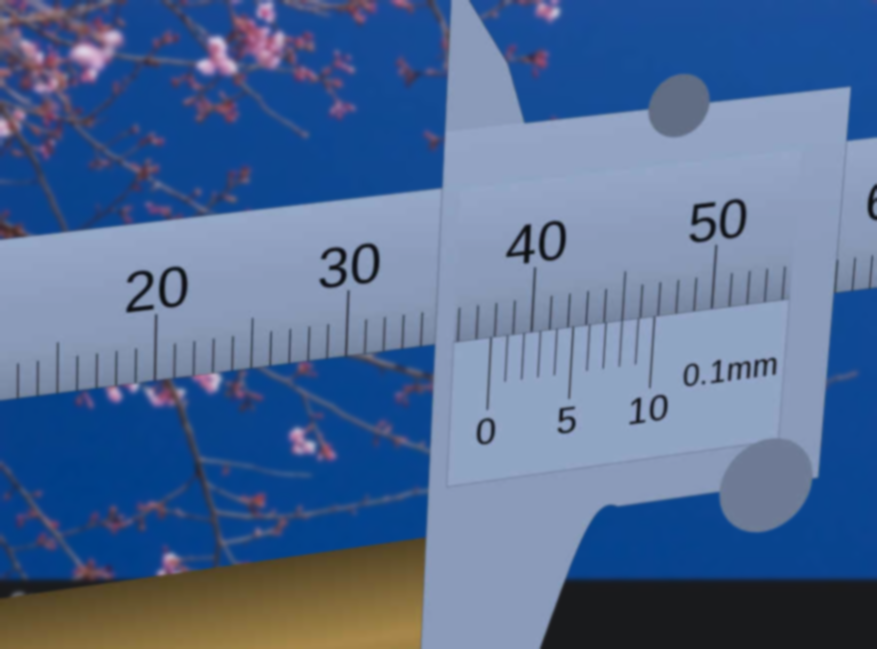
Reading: 37.8 mm
